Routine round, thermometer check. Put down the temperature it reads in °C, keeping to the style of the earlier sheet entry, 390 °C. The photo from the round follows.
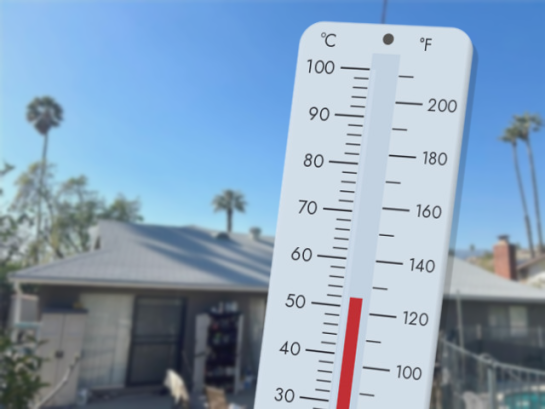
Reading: 52 °C
